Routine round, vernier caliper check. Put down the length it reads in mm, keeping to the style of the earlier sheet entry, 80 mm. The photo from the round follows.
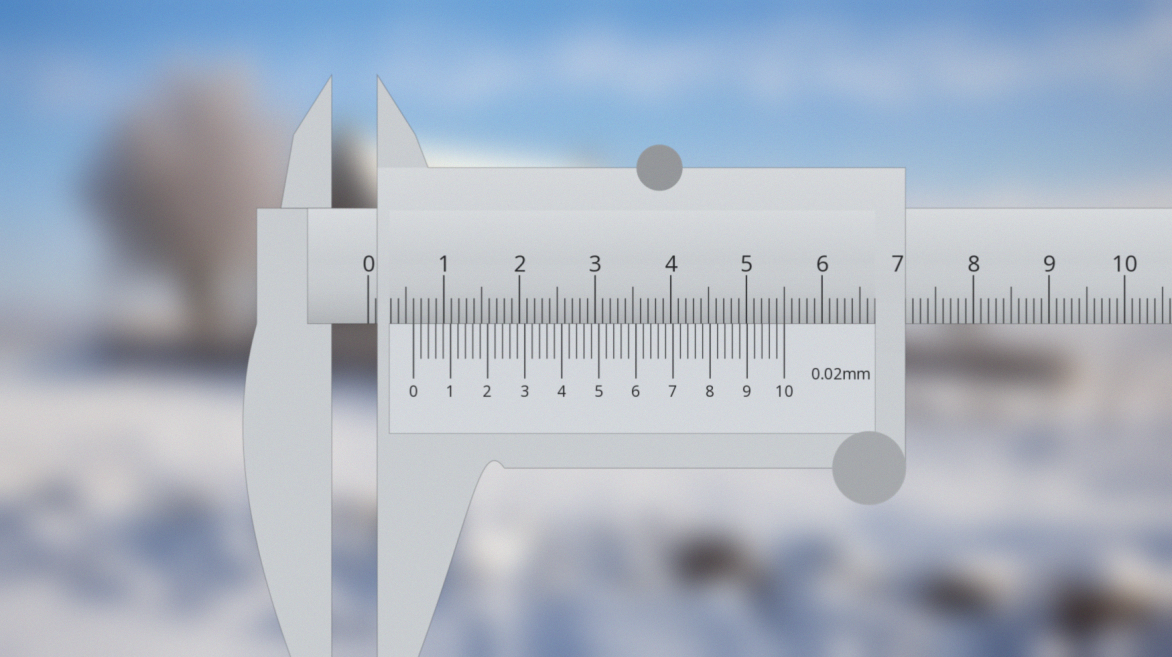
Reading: 6.0 mm
